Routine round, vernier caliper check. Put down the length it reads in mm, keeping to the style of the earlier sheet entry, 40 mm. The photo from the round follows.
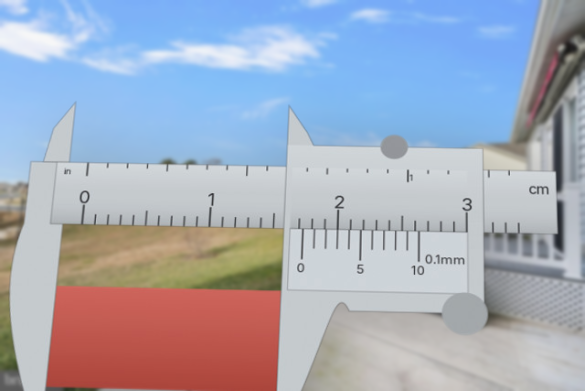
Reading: 17.3 mm
